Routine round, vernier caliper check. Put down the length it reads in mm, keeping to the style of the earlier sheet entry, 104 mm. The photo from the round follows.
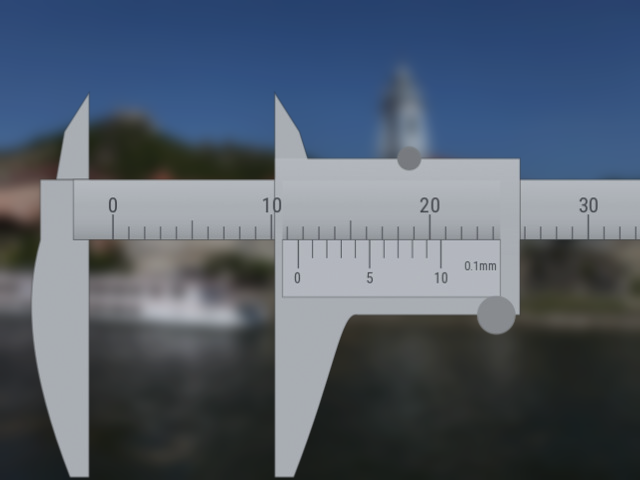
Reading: 11.7 mm
